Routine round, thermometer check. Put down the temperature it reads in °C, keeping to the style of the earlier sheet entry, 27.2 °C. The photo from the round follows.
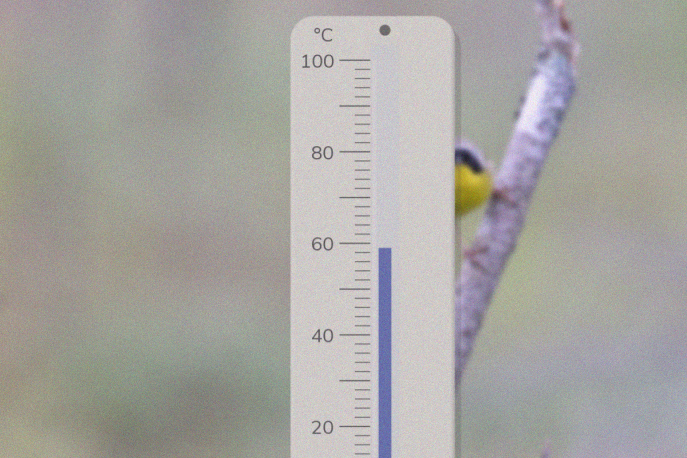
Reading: 59 °C
